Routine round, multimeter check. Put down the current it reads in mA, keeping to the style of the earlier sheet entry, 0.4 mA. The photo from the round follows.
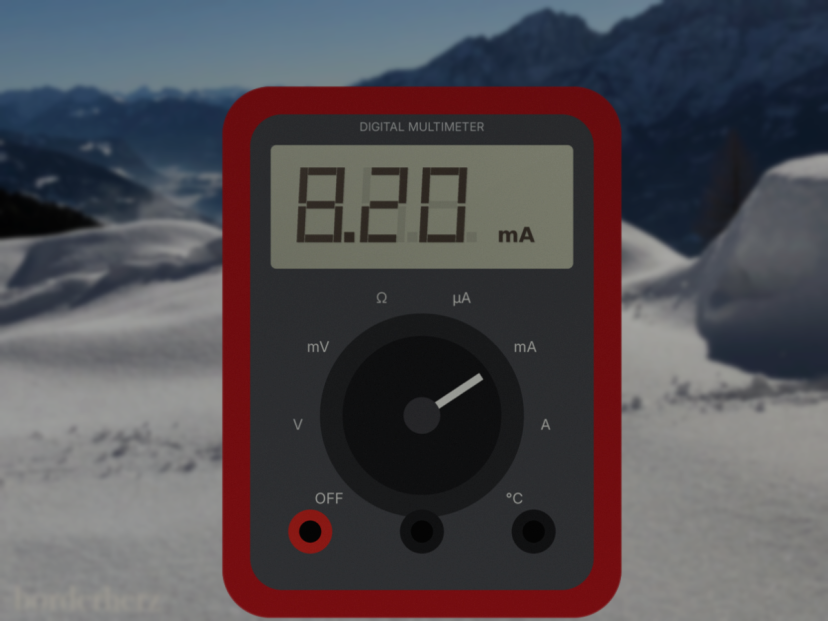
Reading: 8.20 mA
